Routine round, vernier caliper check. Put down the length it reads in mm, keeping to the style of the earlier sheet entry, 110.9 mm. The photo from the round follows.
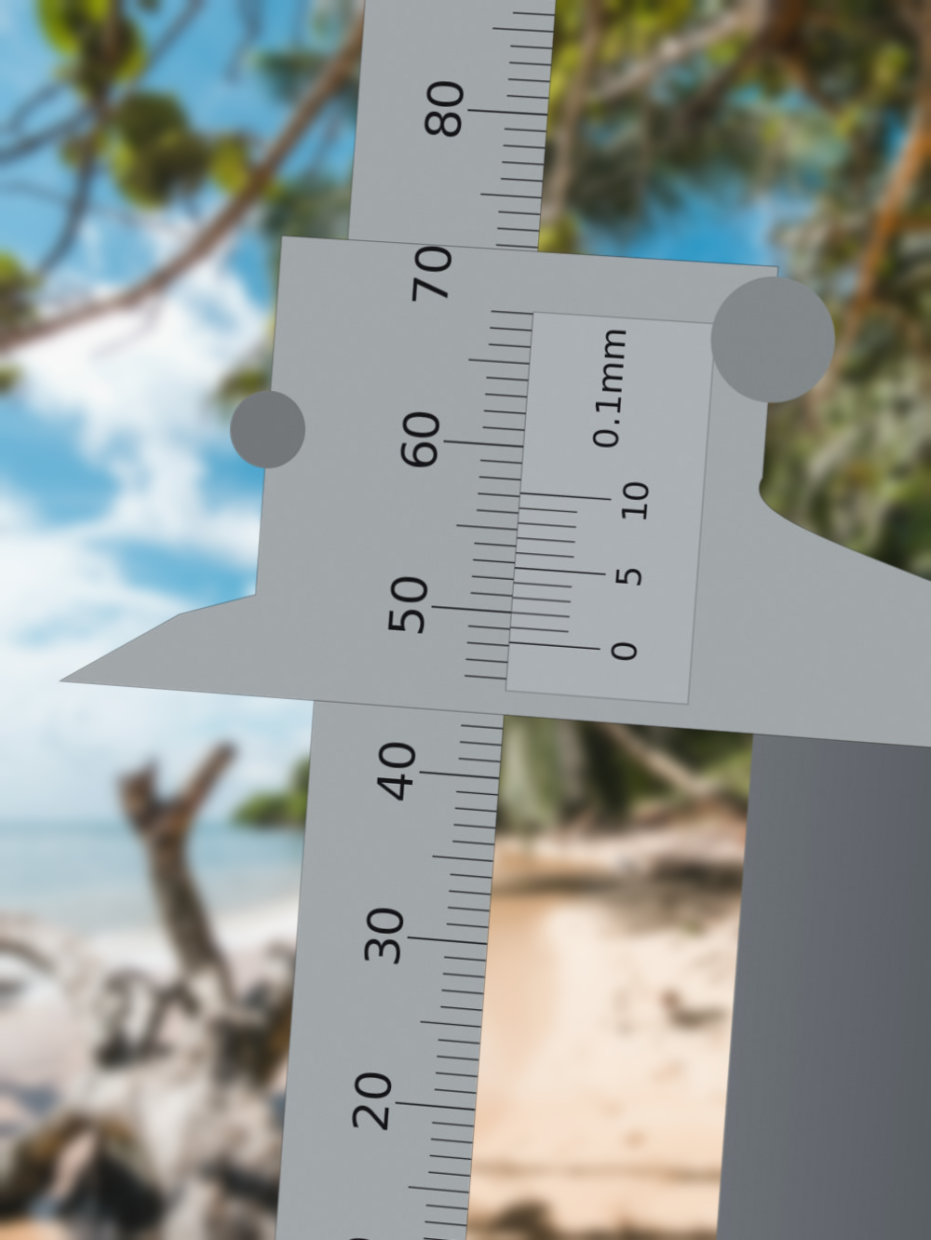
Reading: 48.2 mm
